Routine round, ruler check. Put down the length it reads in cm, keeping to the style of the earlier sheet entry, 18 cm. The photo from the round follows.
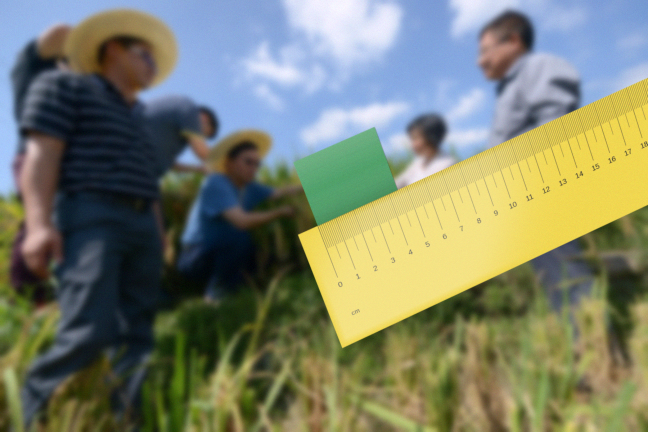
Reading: 4.5 cm
